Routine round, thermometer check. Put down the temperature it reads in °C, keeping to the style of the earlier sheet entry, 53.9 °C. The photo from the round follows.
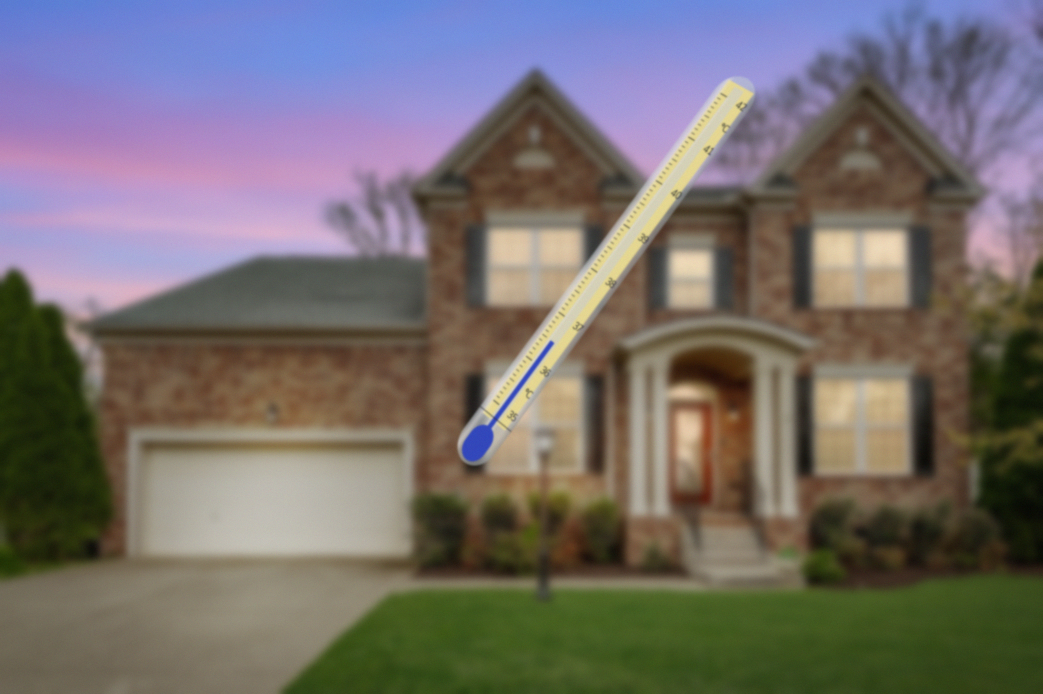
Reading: 36.5 °C
